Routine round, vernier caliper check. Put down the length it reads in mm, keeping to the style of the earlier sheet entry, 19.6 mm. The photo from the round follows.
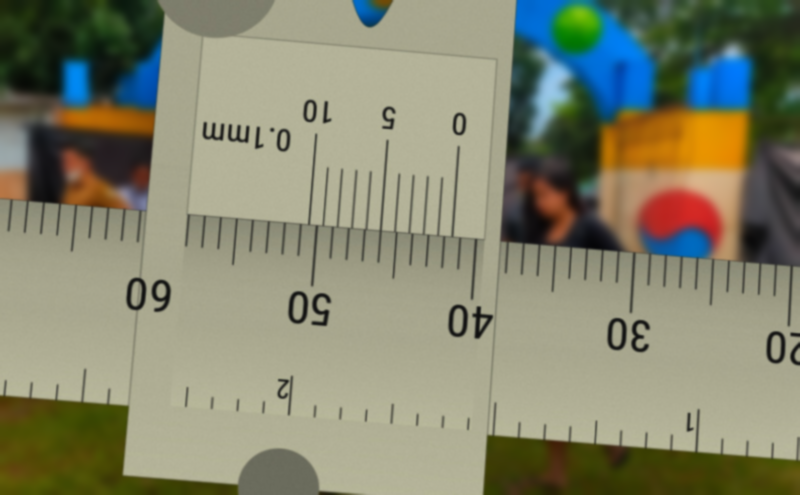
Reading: 41.5 mm
